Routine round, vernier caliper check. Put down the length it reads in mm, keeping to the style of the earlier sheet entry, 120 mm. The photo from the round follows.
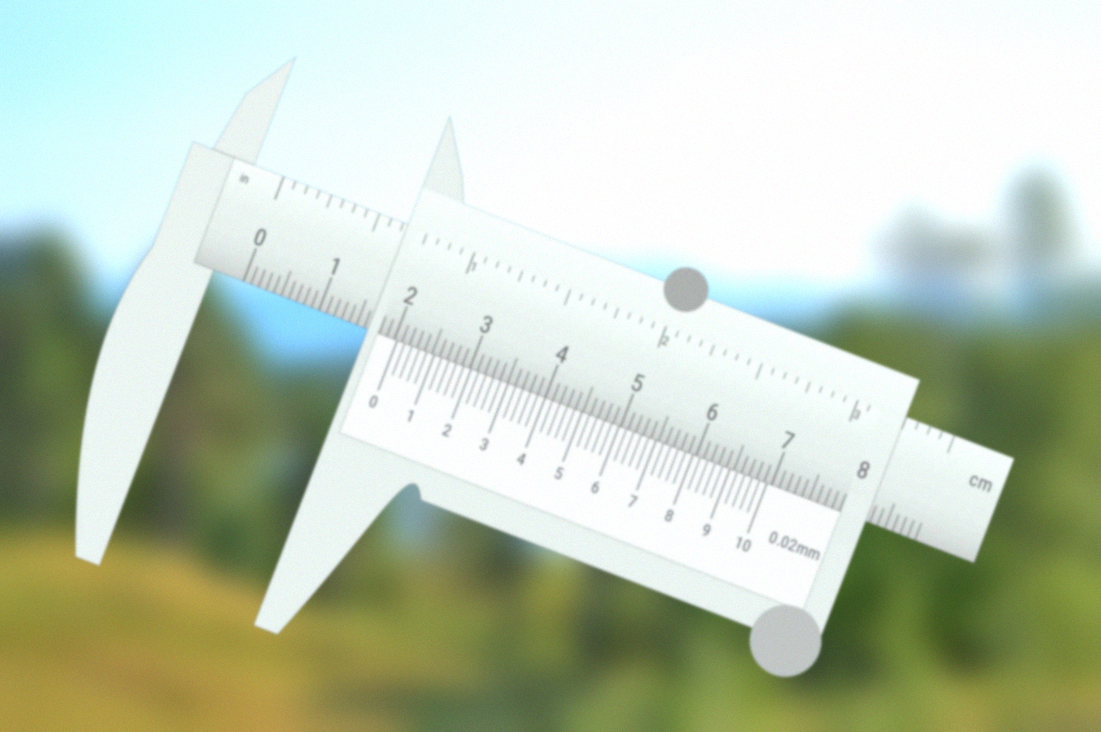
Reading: 20.4 mm
